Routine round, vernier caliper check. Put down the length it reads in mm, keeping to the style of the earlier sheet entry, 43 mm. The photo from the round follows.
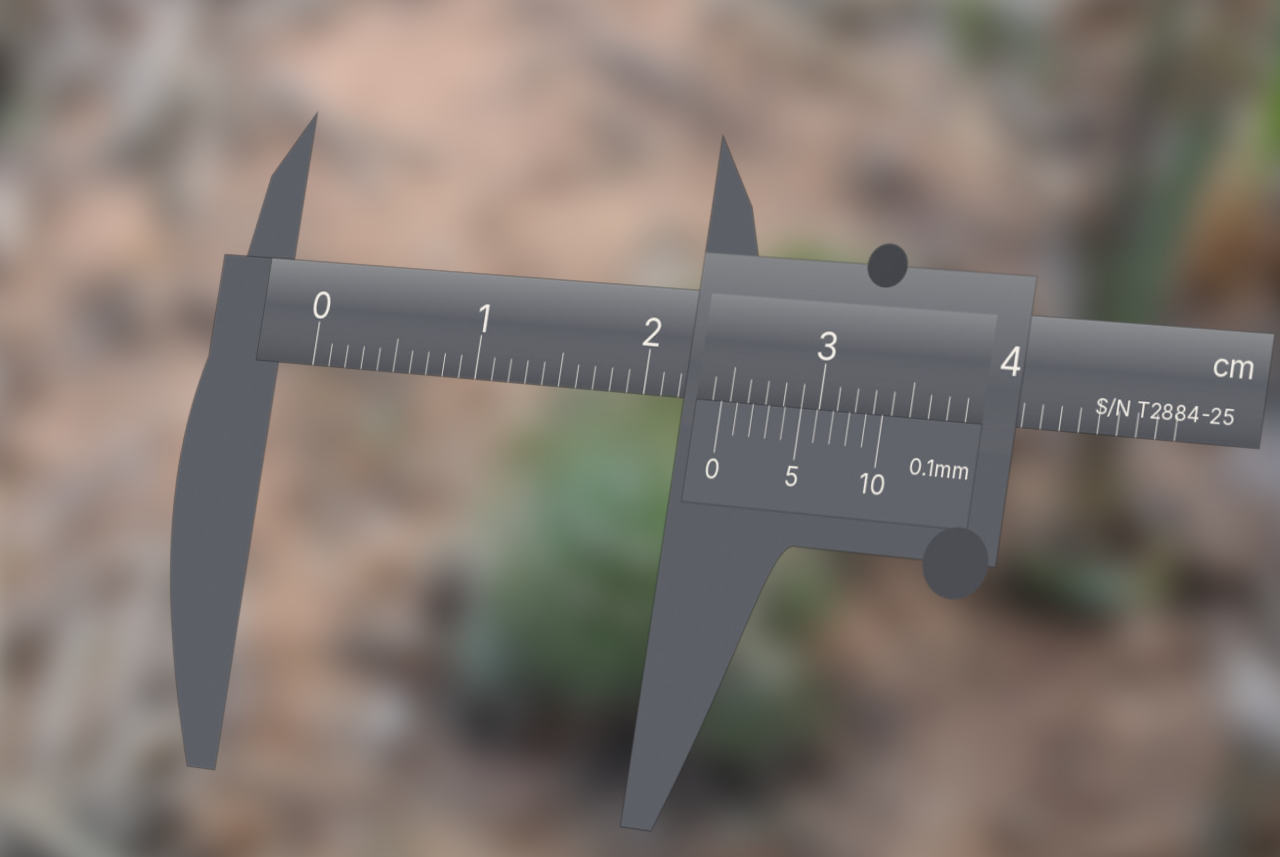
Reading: 24.5 mm
